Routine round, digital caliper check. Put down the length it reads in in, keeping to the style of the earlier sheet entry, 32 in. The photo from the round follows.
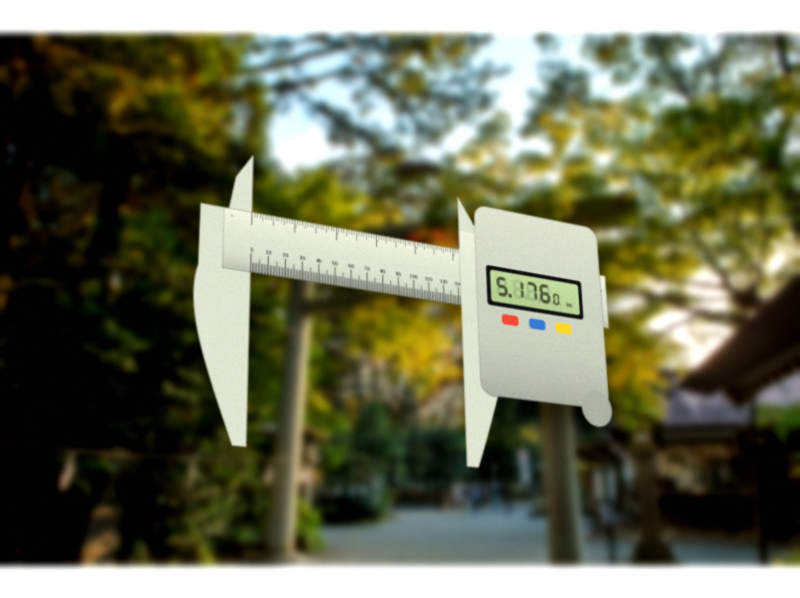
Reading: 5.1760 in
